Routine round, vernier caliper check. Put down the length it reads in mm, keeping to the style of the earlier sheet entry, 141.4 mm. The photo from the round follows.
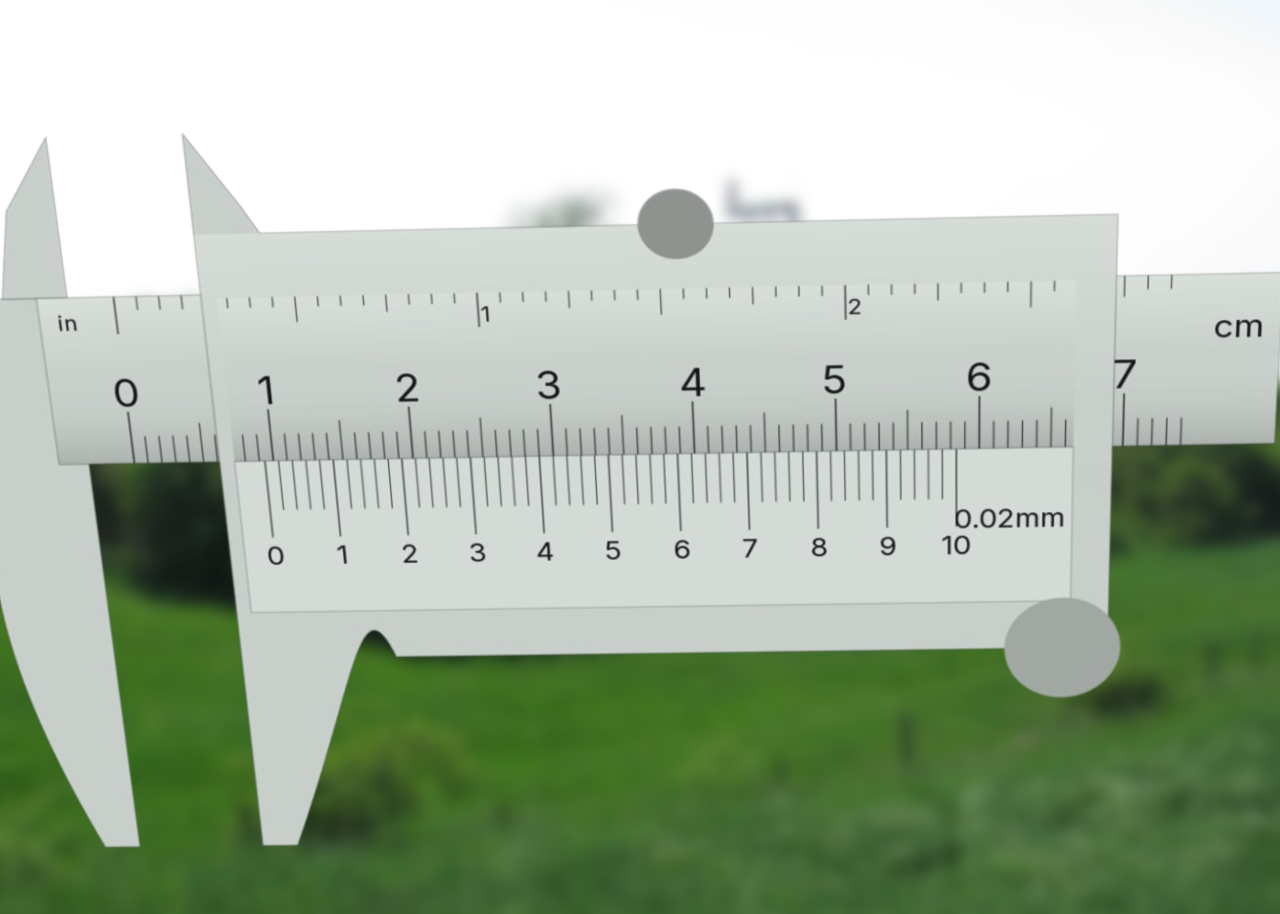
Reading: 9.4 mm
